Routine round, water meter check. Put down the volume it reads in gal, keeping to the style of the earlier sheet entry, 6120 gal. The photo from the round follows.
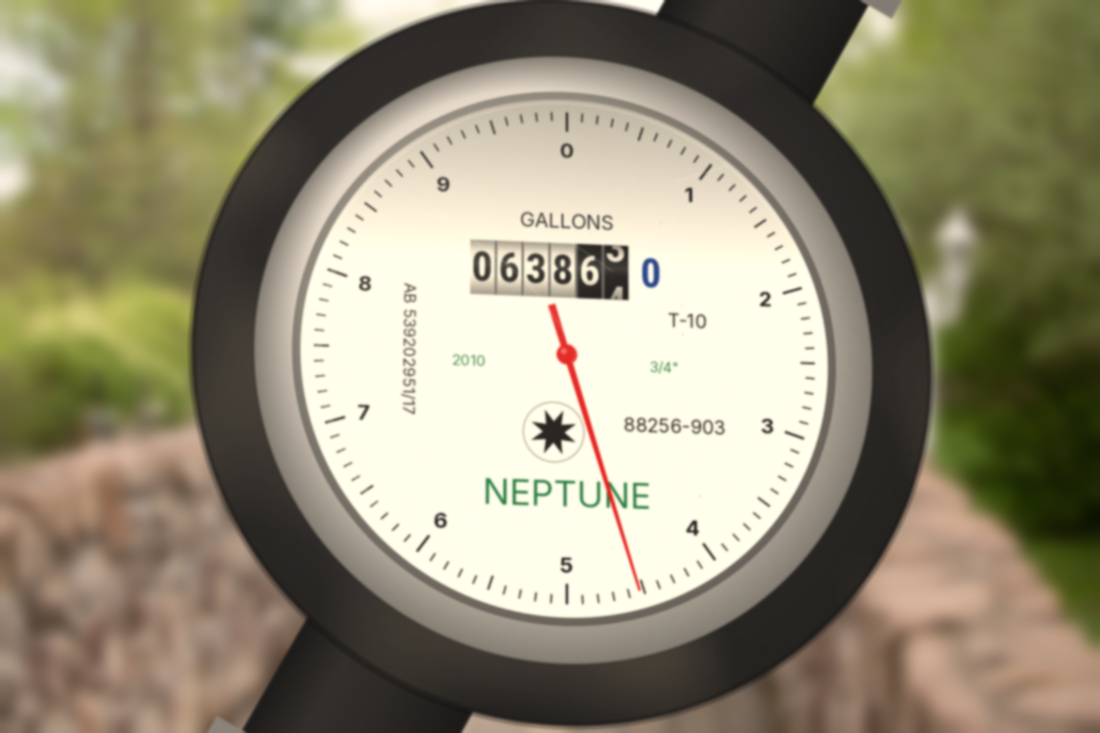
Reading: 638634.5 gal
